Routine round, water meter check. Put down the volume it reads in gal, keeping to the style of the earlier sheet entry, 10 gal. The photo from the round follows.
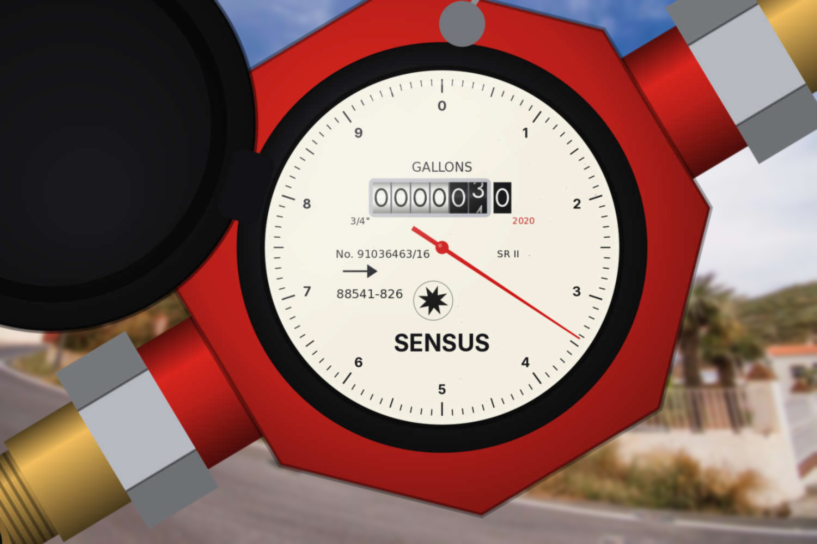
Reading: 33.4 gal
